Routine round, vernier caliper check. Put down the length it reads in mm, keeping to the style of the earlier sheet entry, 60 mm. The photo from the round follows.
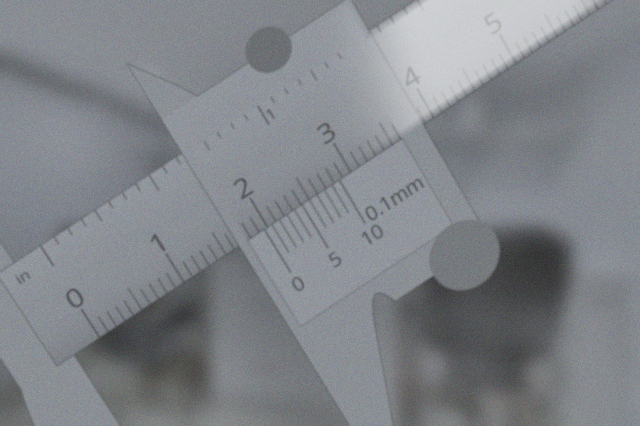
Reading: 19.6 mm
